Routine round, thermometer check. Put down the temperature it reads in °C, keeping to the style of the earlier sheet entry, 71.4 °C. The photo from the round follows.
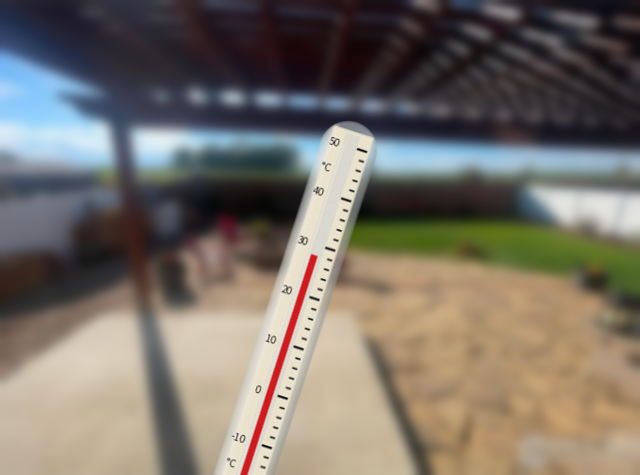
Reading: 28 °C
